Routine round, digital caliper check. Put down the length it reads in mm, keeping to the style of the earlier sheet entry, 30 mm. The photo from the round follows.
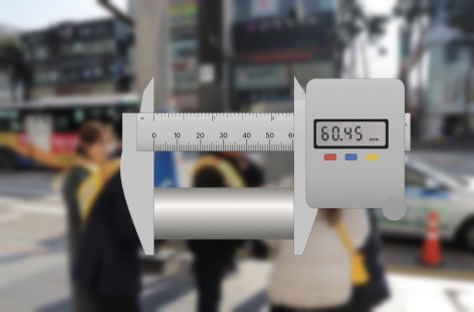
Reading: 60.45 mm
